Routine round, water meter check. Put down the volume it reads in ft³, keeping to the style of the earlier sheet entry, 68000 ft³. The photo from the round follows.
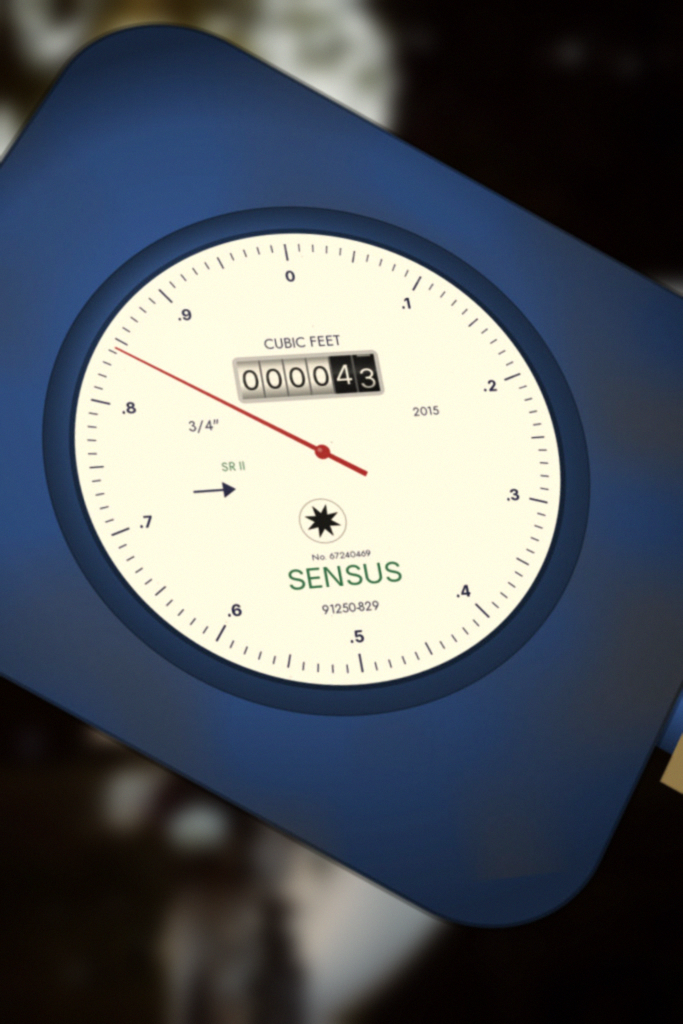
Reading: 42.84 ft³
